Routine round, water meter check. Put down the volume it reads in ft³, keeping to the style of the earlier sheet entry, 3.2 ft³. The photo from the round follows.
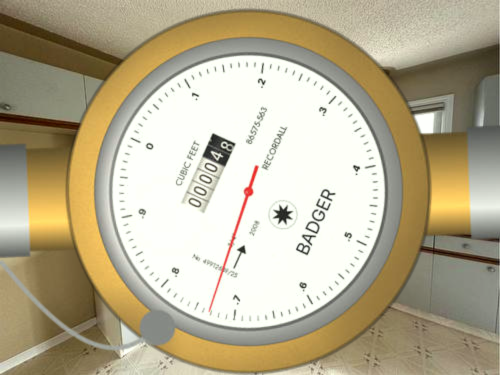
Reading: 47.73 ft³
